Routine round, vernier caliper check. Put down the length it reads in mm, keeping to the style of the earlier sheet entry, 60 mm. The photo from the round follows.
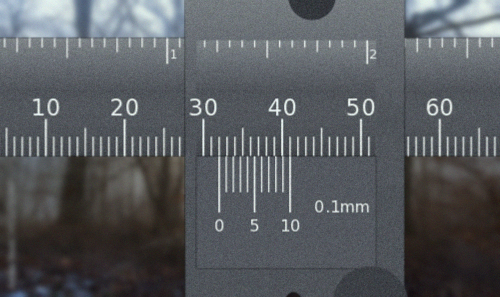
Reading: 32.0 mm
